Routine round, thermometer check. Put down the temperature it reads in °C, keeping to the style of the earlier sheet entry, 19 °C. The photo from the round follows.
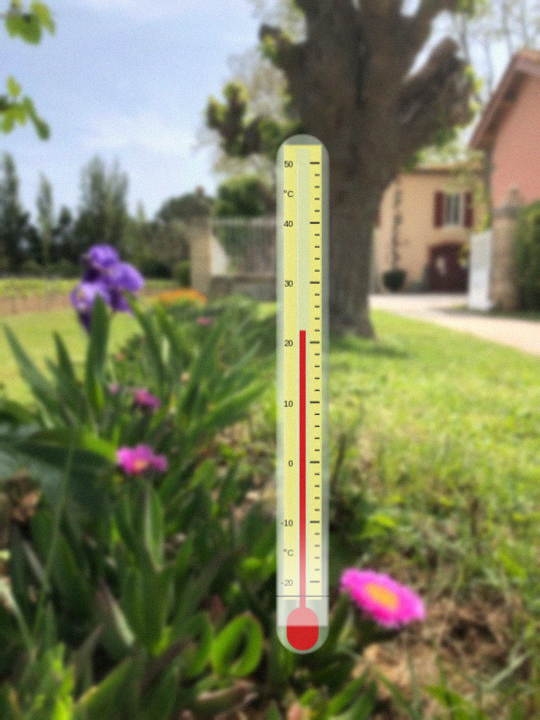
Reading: 22 °C
